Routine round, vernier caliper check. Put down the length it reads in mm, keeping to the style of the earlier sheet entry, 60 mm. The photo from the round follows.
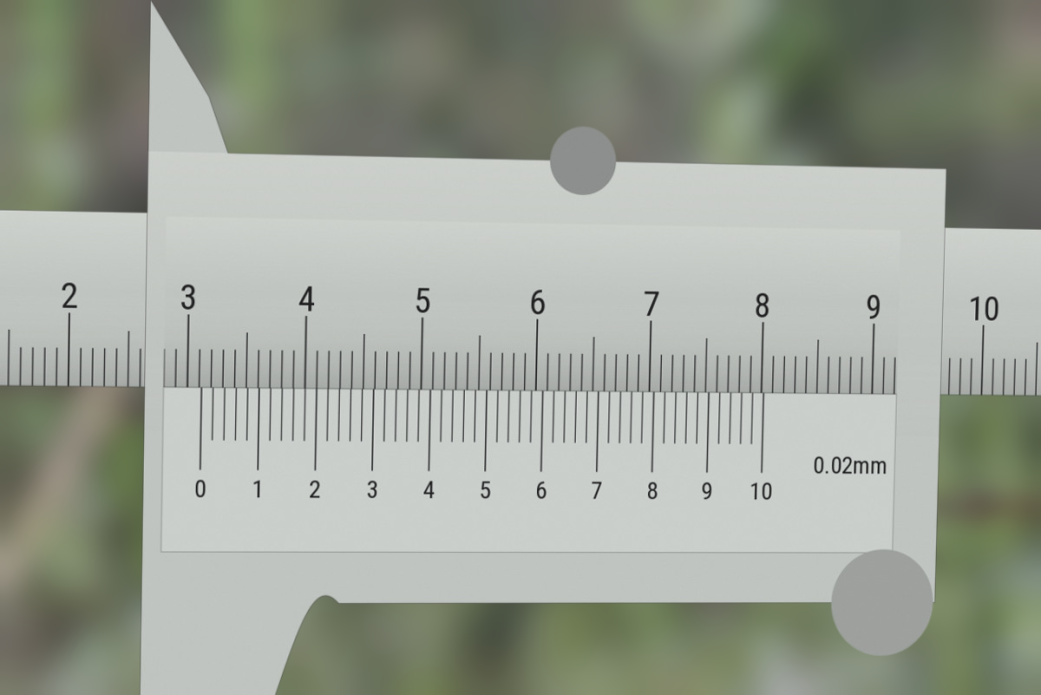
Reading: 31.2 mm
